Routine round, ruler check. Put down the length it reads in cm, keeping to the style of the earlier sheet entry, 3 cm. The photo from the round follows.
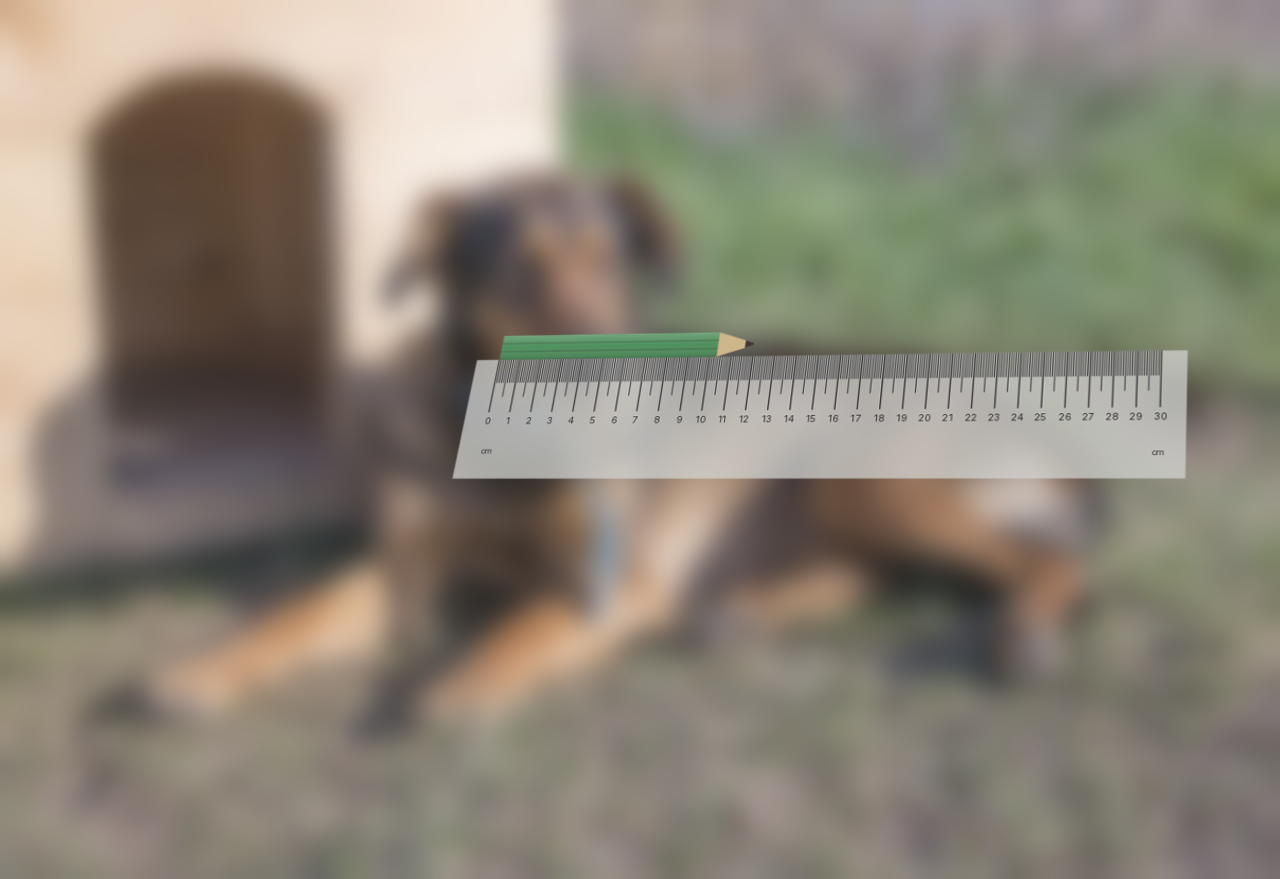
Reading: 12 cm
